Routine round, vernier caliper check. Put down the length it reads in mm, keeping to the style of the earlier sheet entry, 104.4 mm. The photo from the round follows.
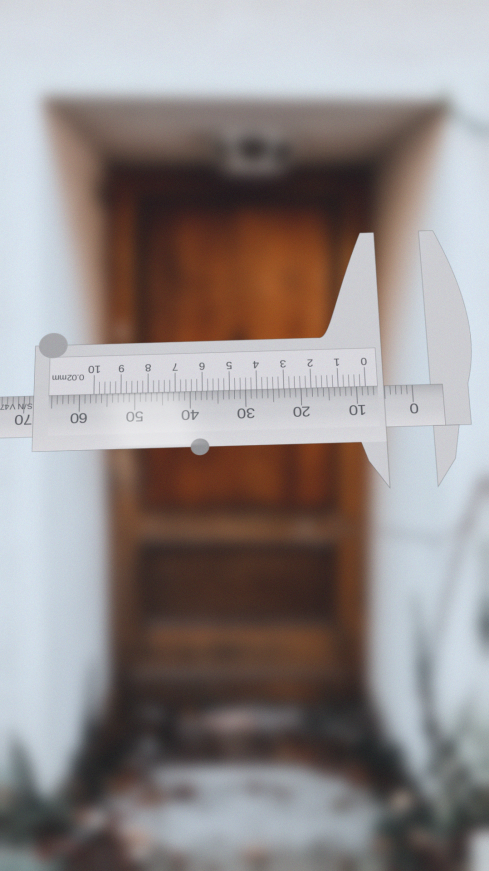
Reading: 8.4 mm
